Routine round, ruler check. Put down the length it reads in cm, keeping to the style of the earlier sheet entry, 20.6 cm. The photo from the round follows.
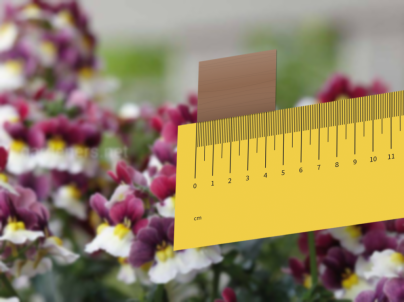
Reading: 4.5 cm
